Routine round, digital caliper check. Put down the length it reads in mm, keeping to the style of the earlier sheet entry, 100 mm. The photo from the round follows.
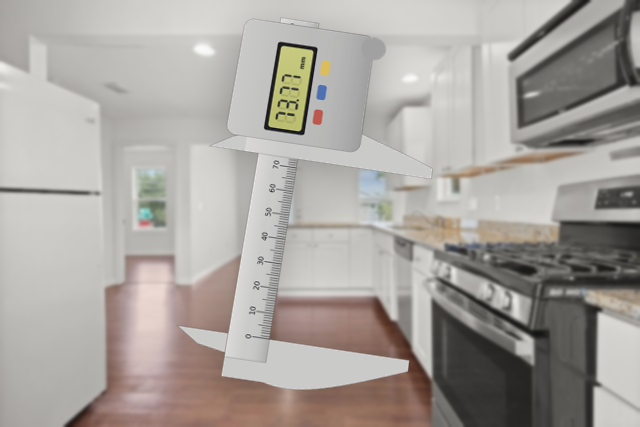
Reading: 73.77 mm
